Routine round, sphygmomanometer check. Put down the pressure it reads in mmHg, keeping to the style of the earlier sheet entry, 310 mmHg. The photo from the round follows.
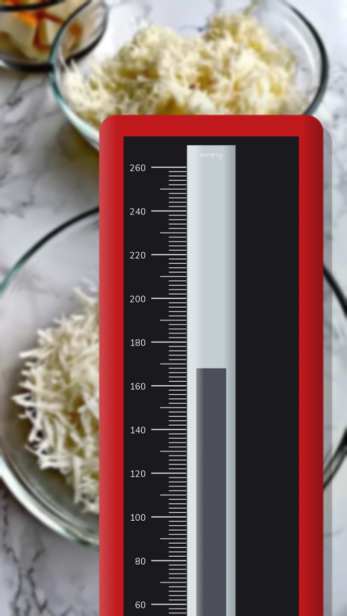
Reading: 168 mmHg
